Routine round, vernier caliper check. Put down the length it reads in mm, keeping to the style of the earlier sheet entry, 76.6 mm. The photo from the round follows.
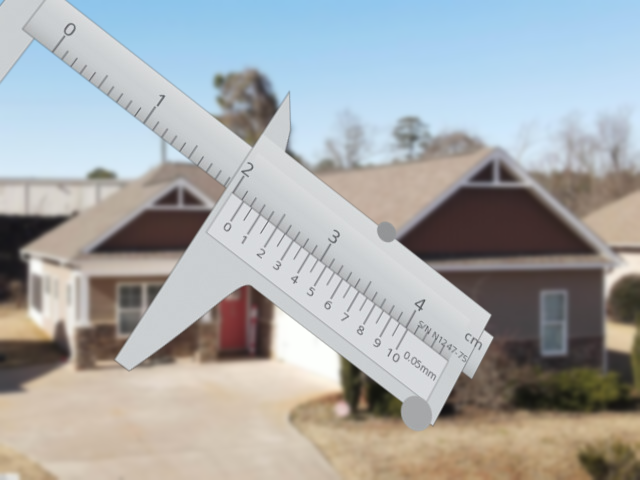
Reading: 21.2 mm
